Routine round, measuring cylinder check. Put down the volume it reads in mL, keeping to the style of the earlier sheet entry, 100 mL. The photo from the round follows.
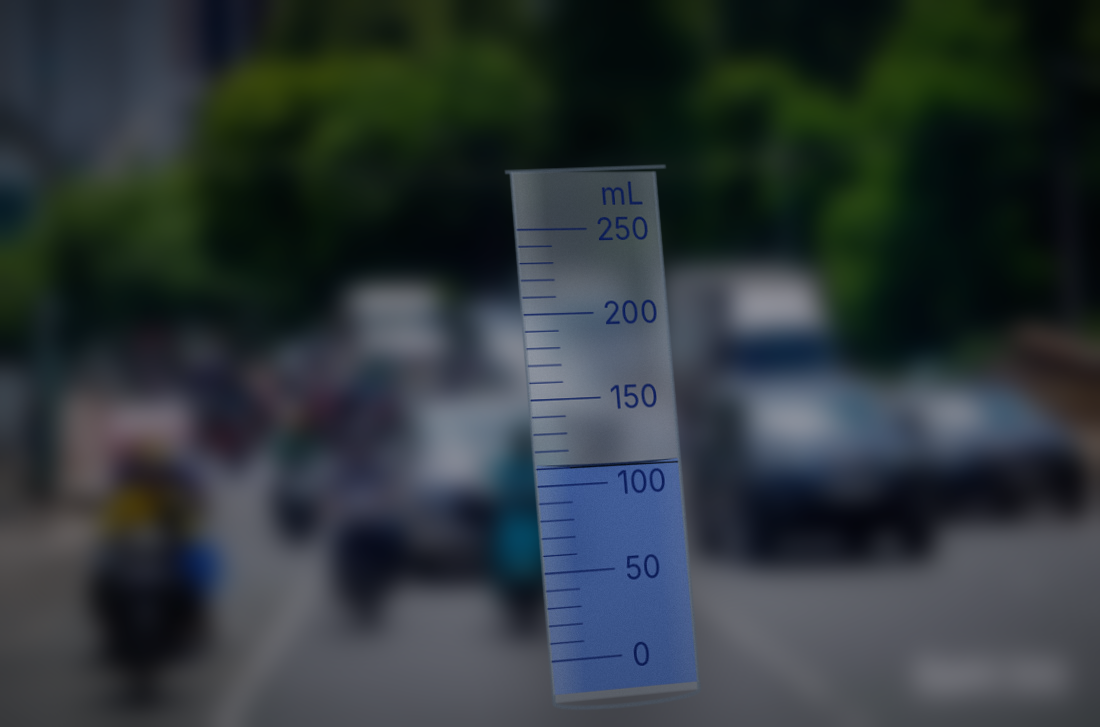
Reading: 110 mL
